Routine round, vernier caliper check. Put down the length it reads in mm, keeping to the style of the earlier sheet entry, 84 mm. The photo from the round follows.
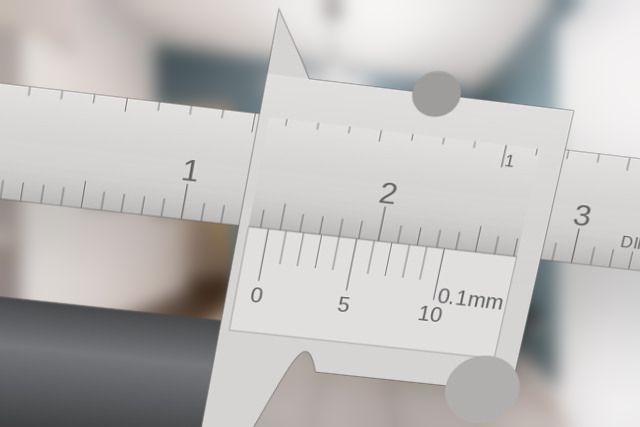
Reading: 14.4 mm
